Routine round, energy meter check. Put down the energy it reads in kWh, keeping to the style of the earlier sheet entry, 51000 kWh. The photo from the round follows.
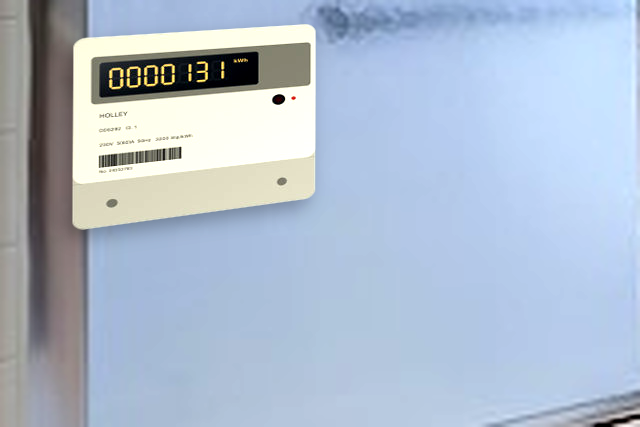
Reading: 131 kWh
